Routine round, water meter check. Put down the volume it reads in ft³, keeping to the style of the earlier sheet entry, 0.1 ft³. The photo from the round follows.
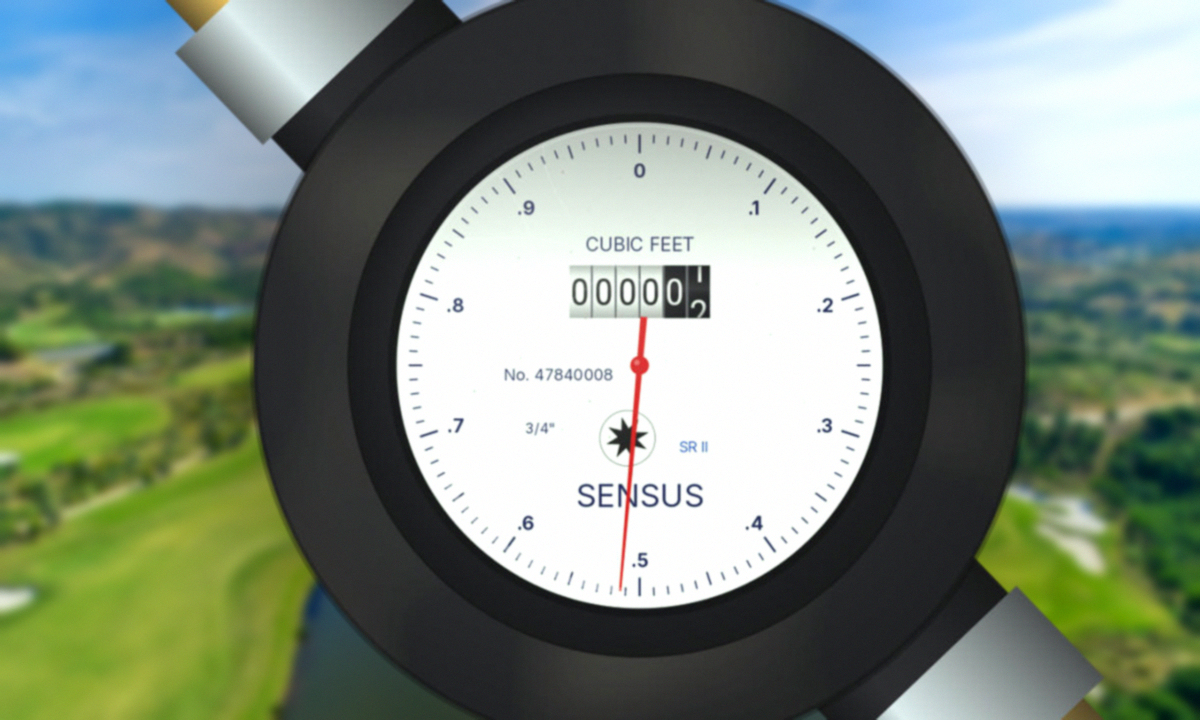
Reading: 1.51 ft³
